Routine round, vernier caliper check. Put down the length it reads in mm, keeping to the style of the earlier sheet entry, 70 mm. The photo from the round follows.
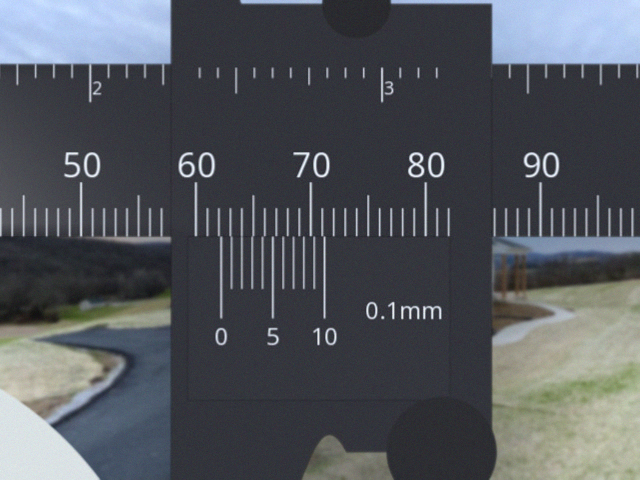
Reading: 62.2 mm
